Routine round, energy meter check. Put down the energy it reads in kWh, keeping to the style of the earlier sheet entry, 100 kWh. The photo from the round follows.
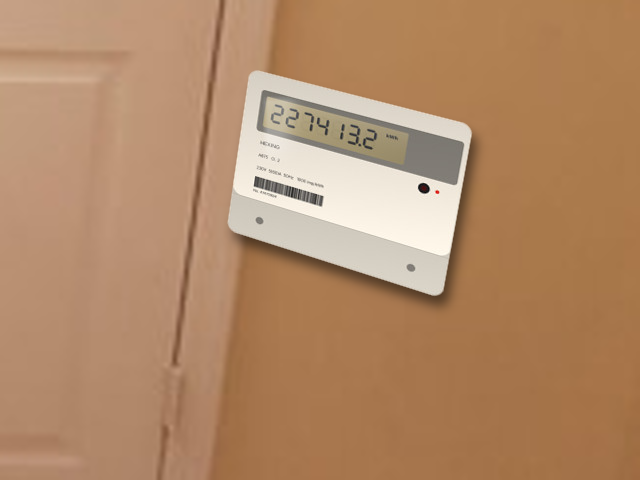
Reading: 227413.2 kWh
